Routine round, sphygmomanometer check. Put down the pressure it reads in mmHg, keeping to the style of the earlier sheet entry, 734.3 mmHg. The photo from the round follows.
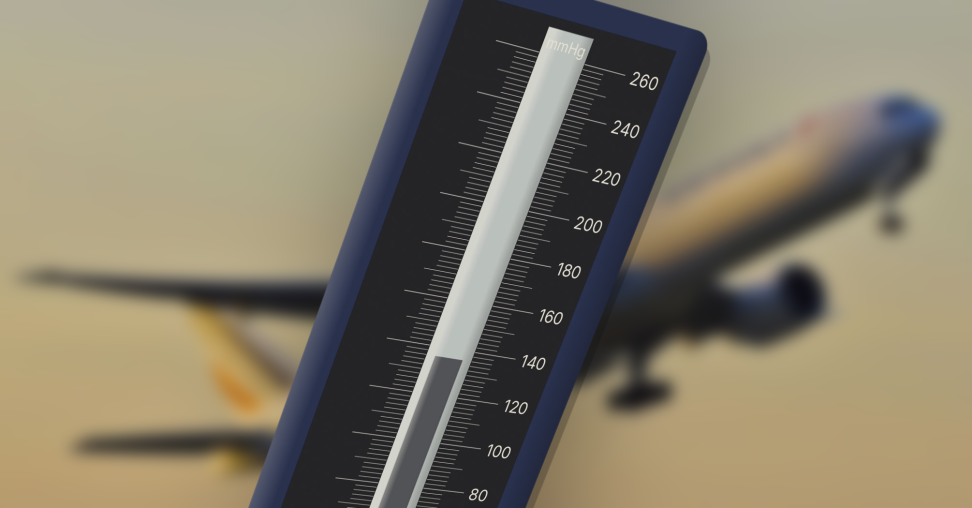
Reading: 136 mmHg
